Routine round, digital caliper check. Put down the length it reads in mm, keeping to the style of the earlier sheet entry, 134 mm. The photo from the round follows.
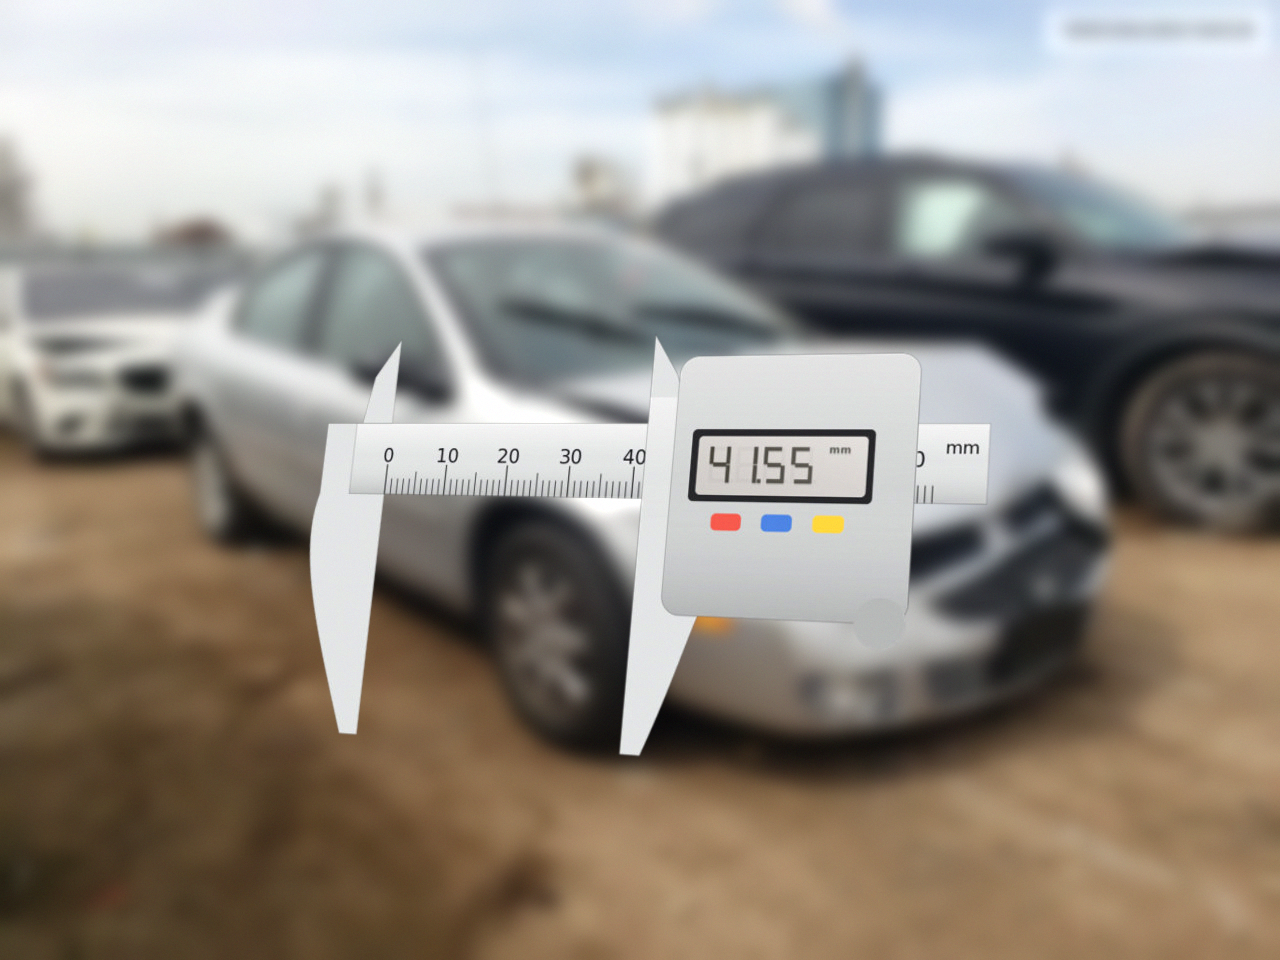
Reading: 41.55 mm
